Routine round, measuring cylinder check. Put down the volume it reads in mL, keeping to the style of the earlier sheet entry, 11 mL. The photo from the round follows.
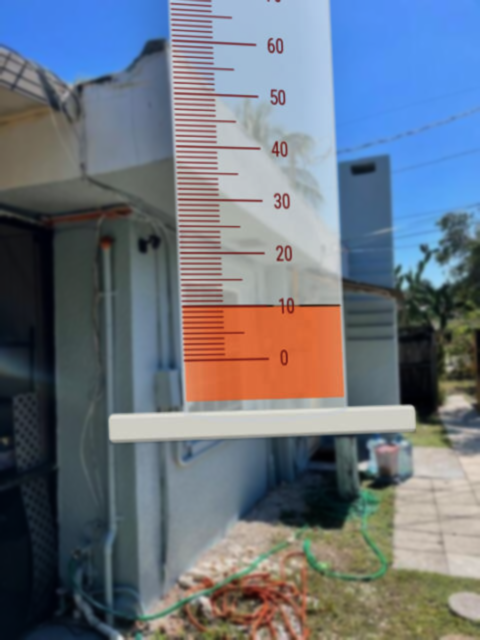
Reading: 10 mL
